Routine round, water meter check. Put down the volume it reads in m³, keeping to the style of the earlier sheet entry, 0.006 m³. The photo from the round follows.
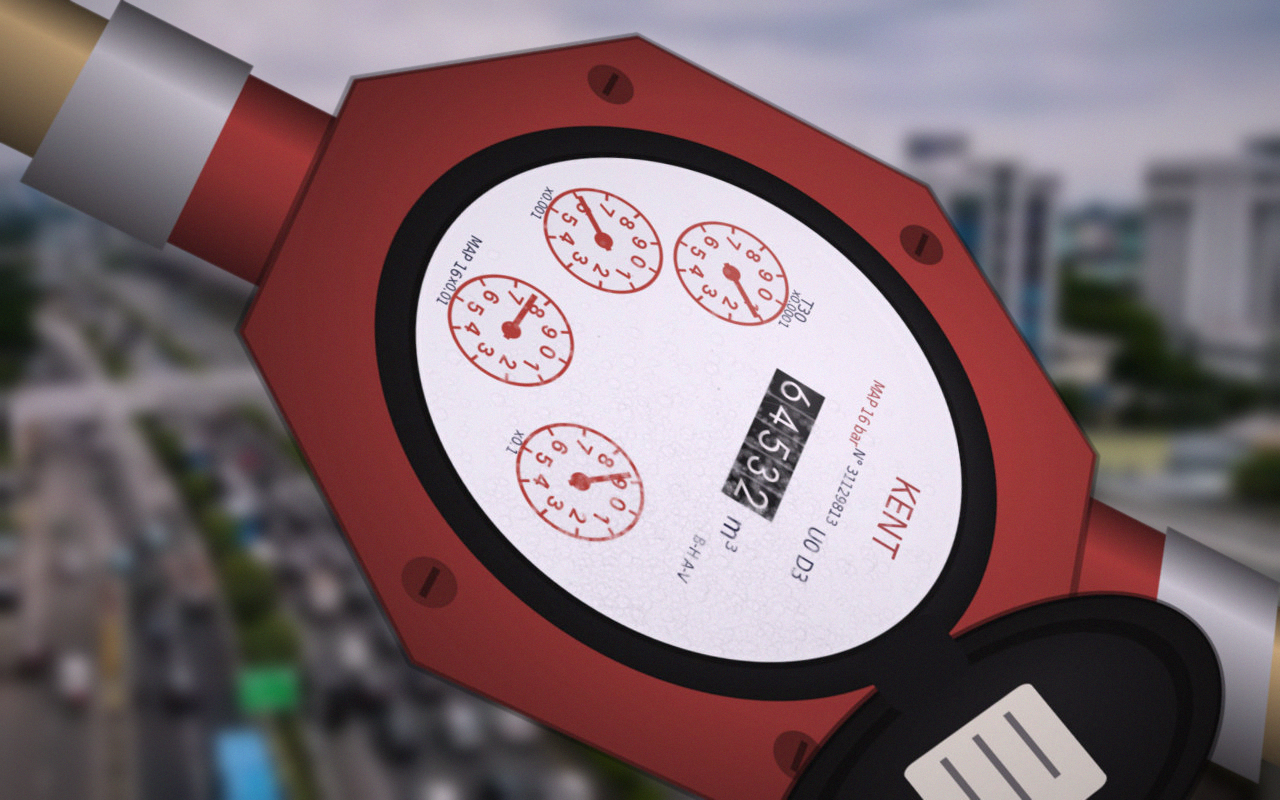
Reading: 64532.8761 m³
